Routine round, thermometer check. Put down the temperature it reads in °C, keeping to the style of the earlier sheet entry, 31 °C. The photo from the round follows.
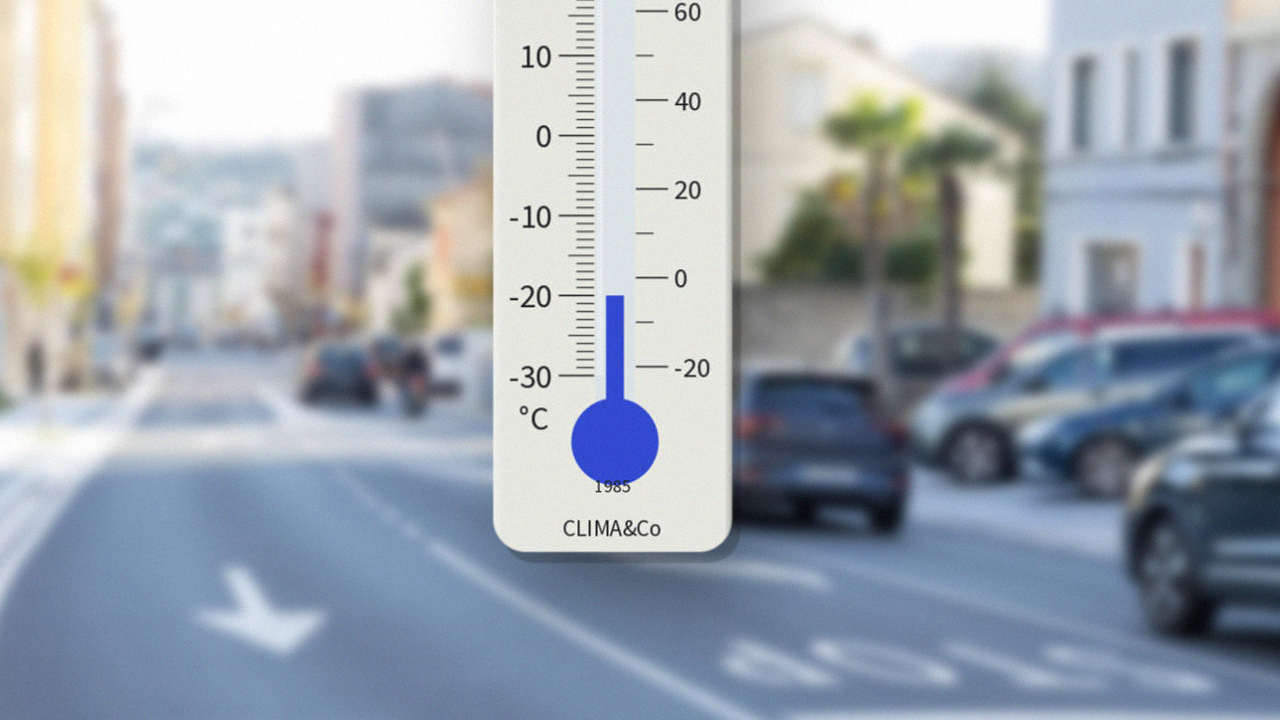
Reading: -20 °C
